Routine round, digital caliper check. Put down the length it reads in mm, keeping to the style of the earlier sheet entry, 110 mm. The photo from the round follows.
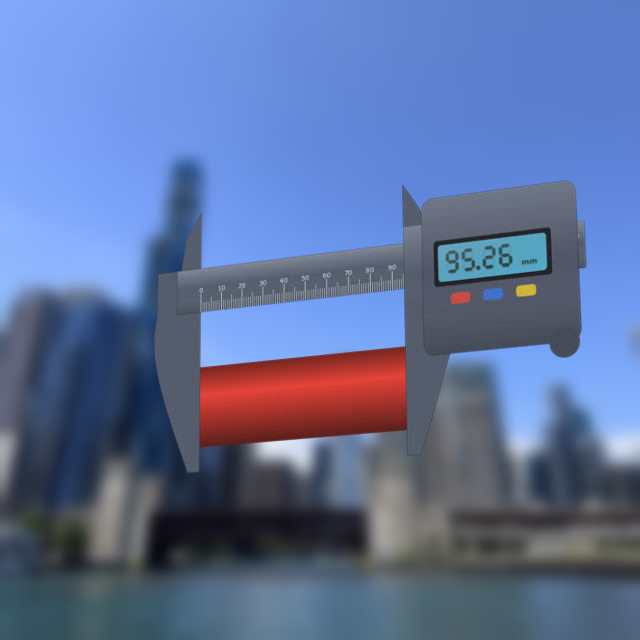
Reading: 95.26 mm
